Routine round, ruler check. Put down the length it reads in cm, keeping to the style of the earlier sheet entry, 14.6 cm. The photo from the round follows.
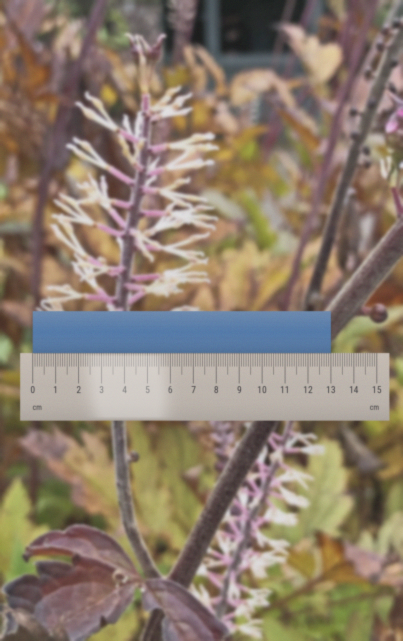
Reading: 13 cm
